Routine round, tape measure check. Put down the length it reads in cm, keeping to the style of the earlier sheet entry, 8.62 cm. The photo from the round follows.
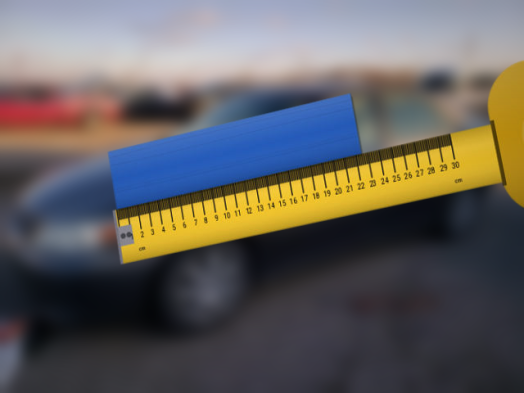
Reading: 22.5 cm
